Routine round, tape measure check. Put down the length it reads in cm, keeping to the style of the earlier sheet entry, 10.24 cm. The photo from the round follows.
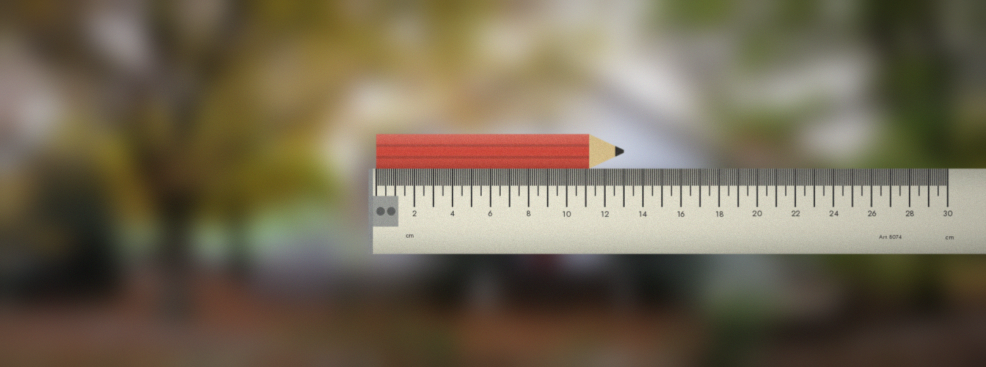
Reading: 13 cm
